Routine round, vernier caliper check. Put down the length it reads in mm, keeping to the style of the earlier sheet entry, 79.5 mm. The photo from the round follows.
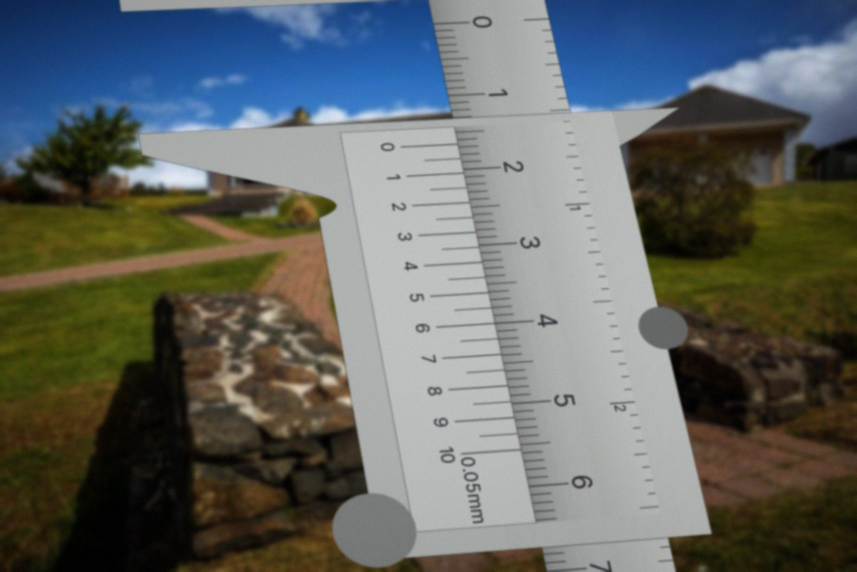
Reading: 16.6 mm
